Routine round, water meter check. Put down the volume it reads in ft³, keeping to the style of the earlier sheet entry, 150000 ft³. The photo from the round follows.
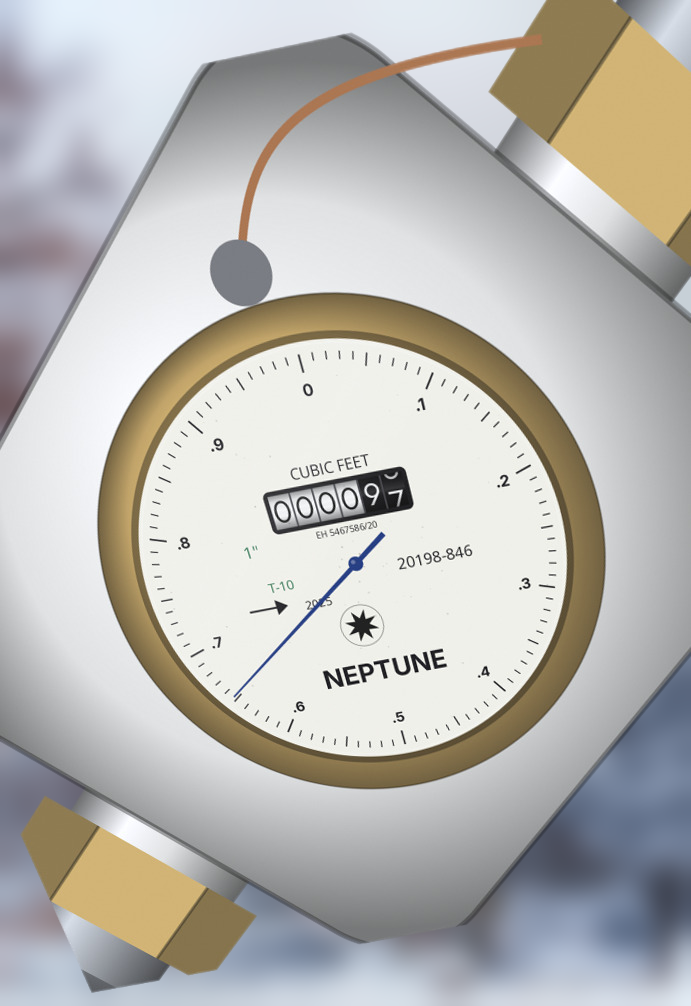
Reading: 96.65 ft³
